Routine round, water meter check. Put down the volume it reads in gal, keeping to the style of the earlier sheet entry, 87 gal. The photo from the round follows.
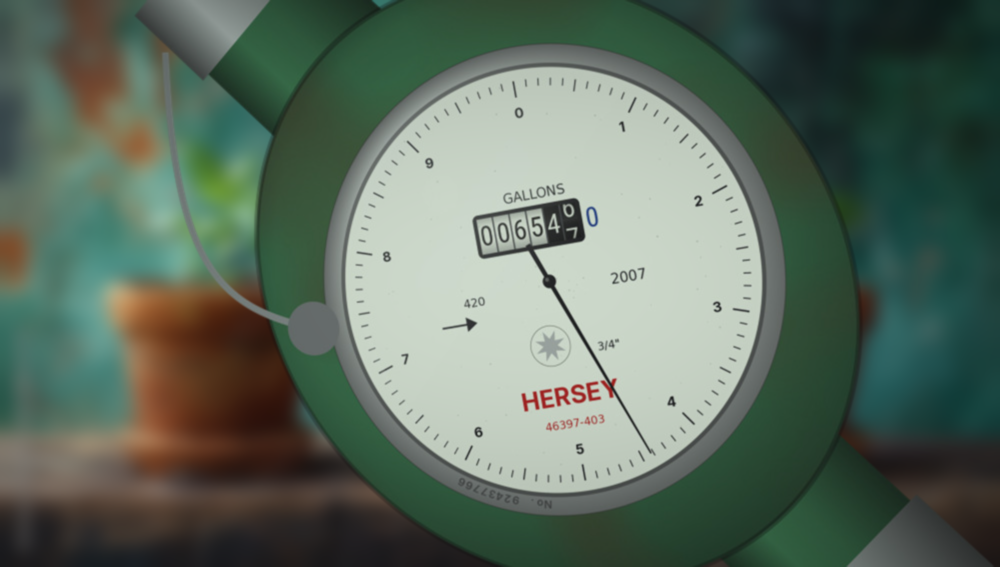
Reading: 65464.4 gal
